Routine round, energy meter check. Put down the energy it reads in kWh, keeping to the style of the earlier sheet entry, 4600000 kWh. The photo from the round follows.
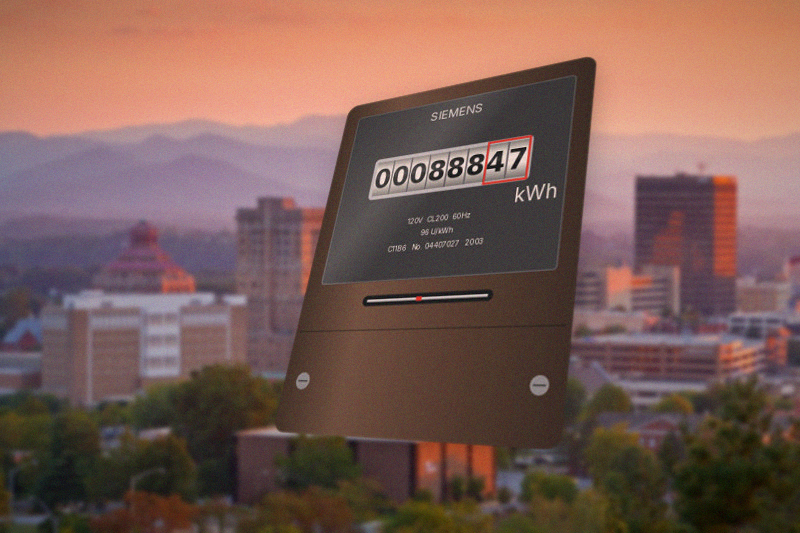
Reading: 888.47 kWh
